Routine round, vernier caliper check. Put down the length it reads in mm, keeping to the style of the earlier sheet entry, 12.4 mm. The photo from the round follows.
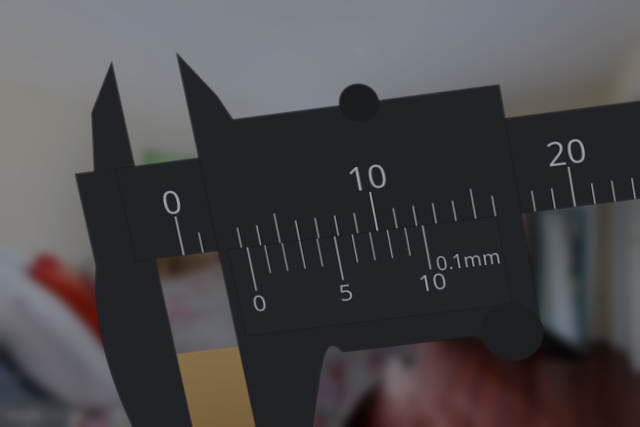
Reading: 3.3 mm
